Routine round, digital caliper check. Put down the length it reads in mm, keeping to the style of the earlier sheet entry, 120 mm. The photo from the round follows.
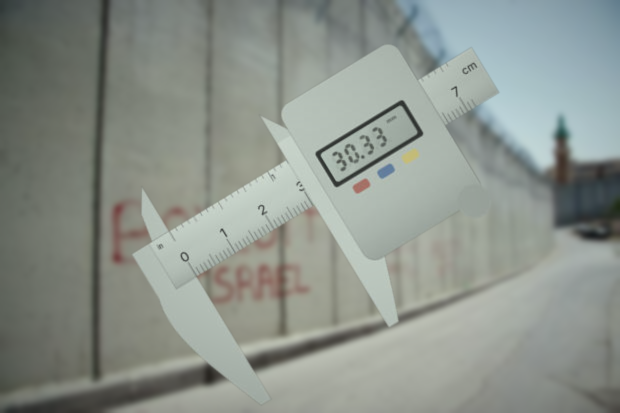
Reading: 30.33 mm
